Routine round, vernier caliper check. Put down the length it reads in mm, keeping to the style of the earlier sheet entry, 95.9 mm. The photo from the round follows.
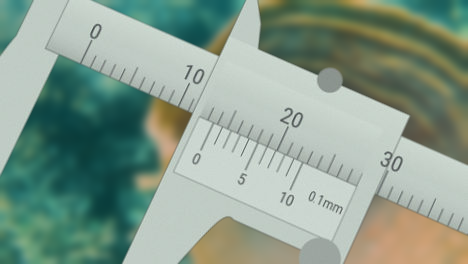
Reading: 13.6 mm
